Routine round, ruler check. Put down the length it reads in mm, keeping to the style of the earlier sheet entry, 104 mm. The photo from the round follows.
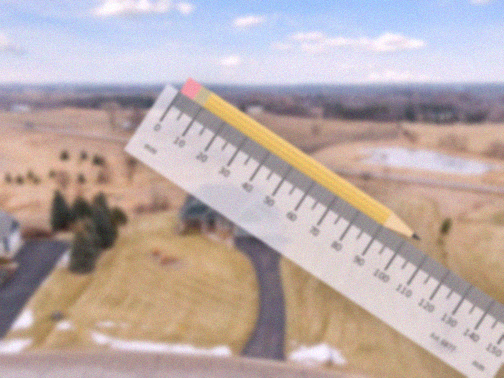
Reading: 105 mm
